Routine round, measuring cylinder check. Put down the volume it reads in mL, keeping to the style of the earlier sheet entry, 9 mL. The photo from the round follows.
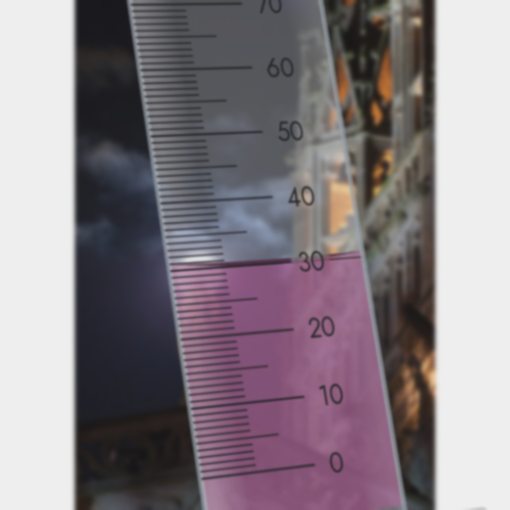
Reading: 30 mL
